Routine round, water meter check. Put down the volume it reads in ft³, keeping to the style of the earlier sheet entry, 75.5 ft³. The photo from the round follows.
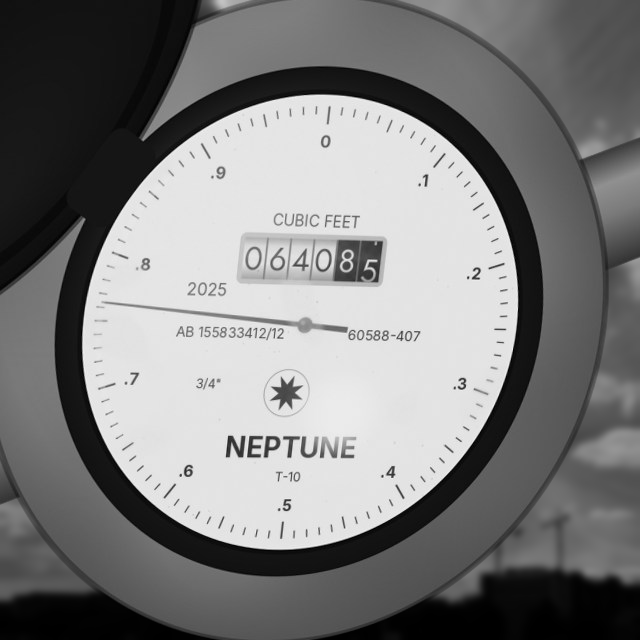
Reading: 64084.76 ft³
